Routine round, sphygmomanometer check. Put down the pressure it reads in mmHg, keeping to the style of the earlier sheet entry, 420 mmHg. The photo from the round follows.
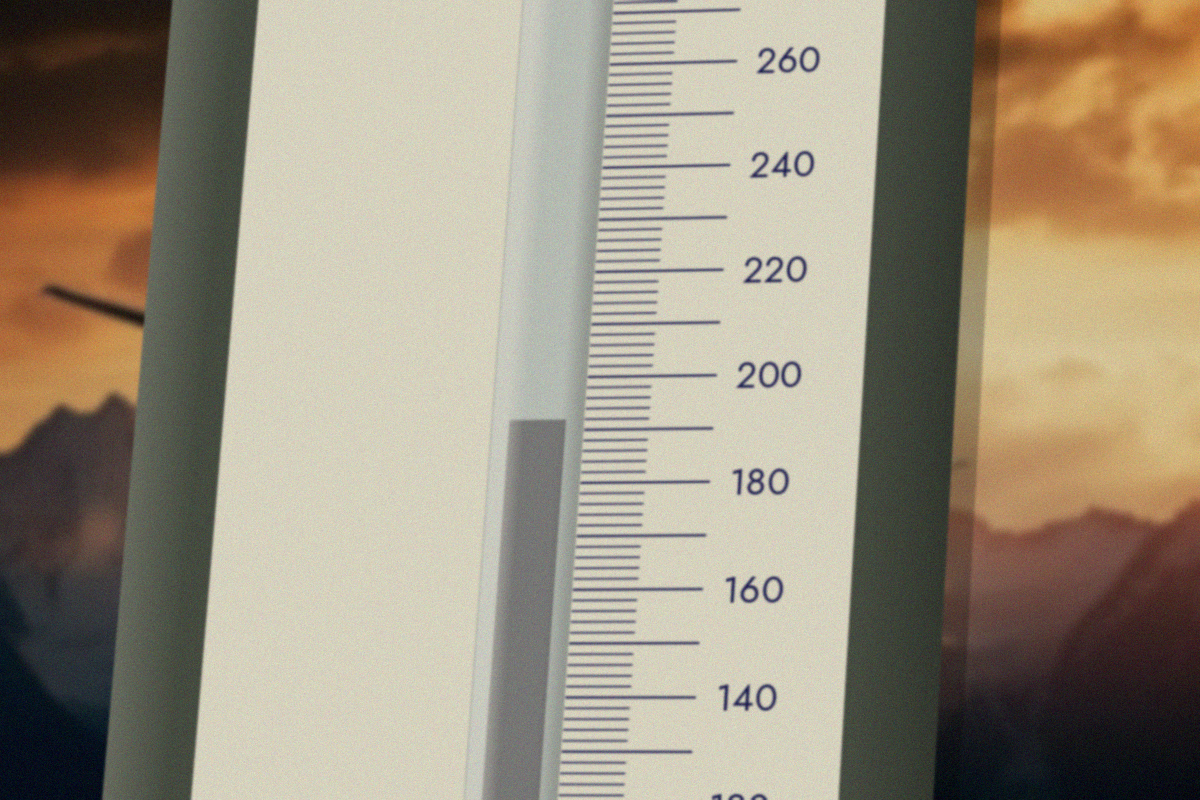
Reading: 192 mmHg
